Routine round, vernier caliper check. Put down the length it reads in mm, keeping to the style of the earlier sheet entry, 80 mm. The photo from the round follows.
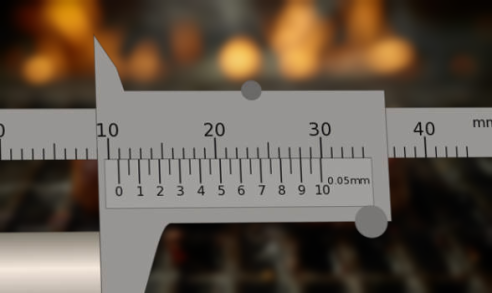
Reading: 10.9 mm
